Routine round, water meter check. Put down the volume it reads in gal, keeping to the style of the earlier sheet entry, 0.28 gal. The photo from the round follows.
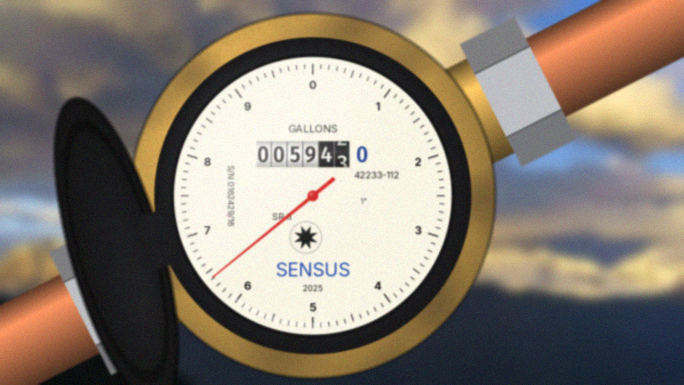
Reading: 59426.4 gal
